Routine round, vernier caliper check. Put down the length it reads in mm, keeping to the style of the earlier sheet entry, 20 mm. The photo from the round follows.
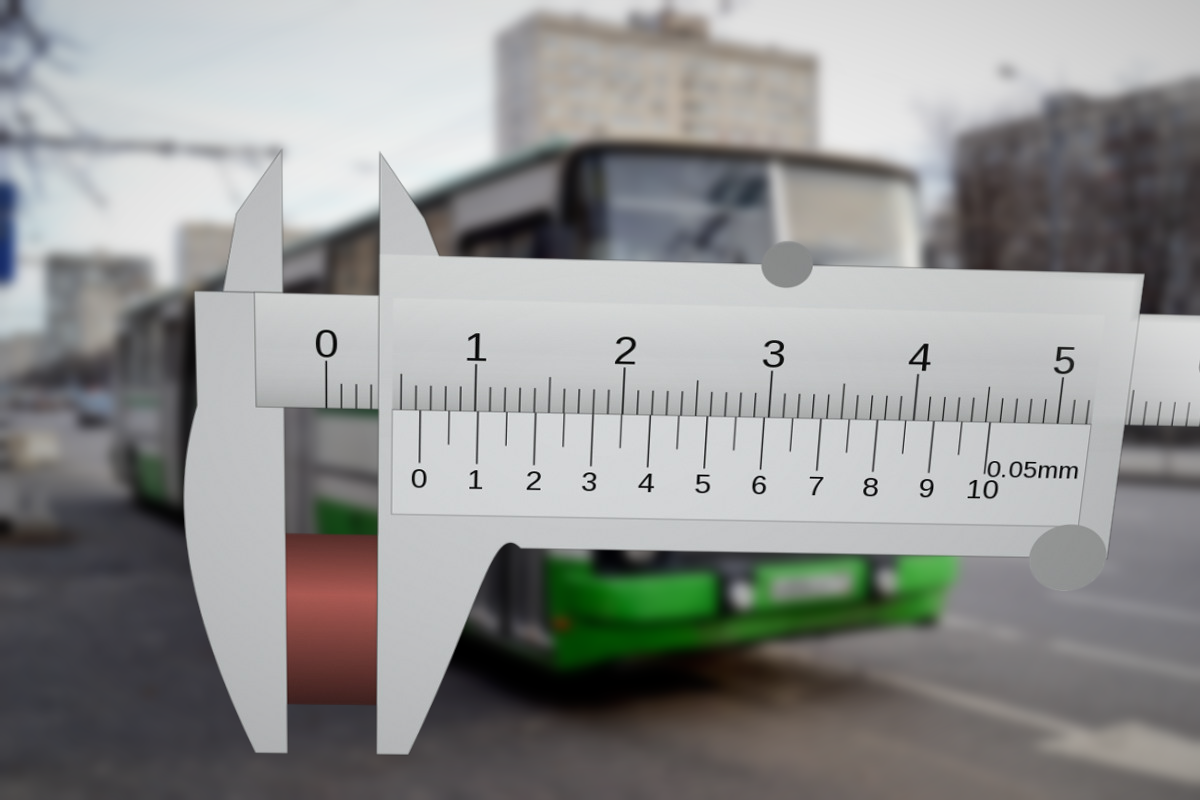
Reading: 6.3 mm
